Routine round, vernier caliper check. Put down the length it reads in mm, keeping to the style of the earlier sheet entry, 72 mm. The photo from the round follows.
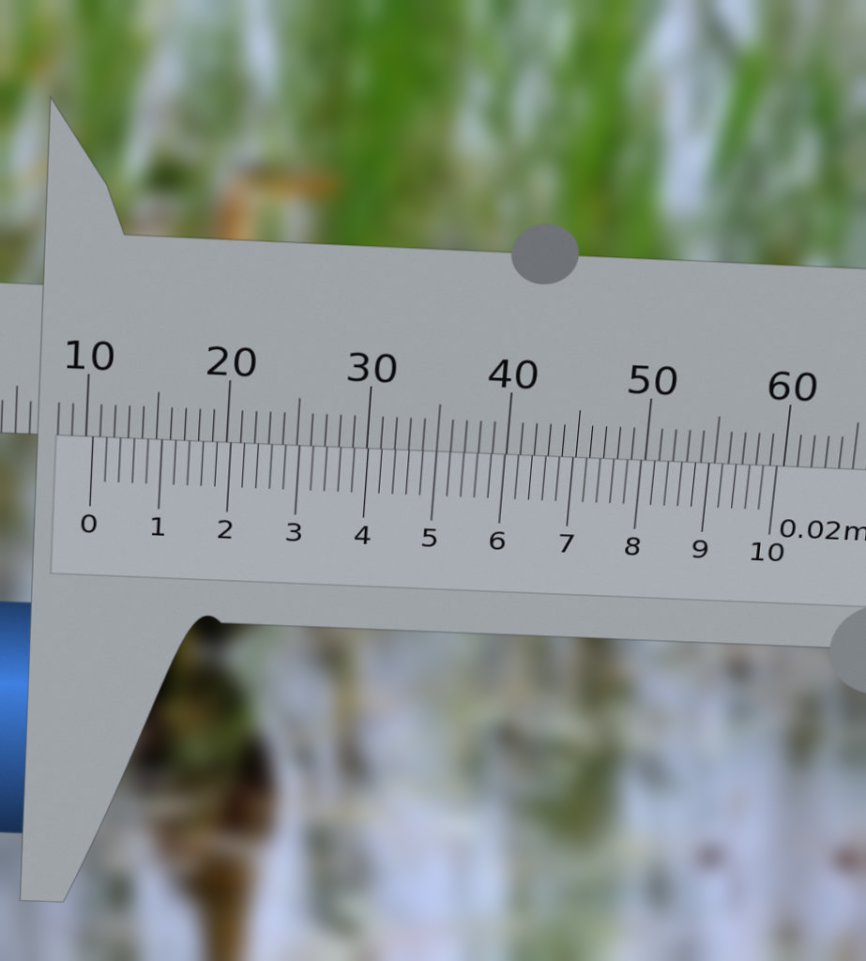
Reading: 10.5 mm
